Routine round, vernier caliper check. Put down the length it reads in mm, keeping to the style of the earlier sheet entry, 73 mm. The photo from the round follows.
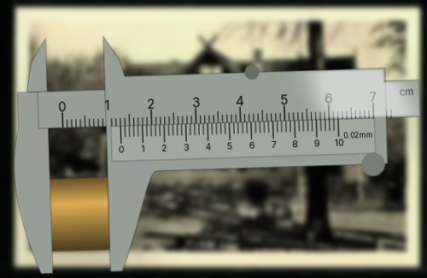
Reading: 13.0 mm
